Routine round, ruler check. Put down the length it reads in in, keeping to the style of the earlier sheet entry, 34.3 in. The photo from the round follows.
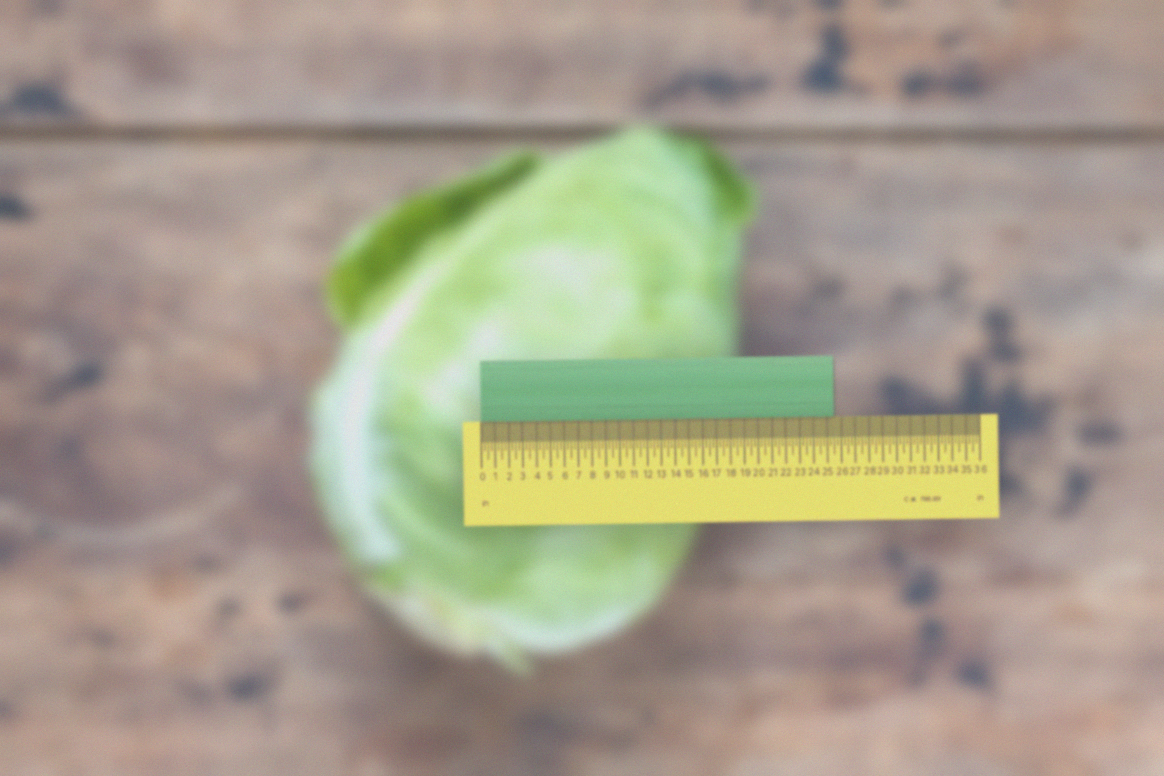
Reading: 25.5 in
